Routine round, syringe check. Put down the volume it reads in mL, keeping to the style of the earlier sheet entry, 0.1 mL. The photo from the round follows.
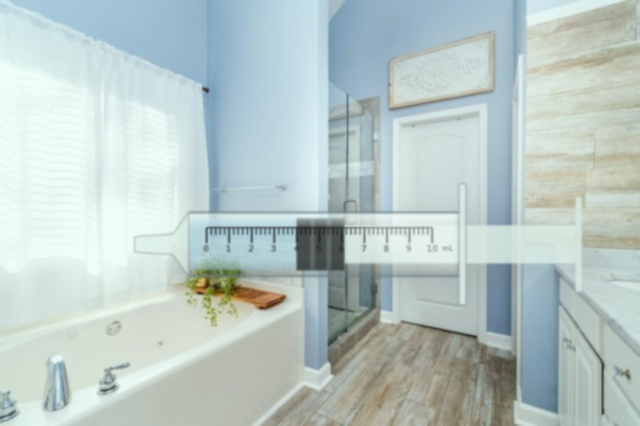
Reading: 4 mL
